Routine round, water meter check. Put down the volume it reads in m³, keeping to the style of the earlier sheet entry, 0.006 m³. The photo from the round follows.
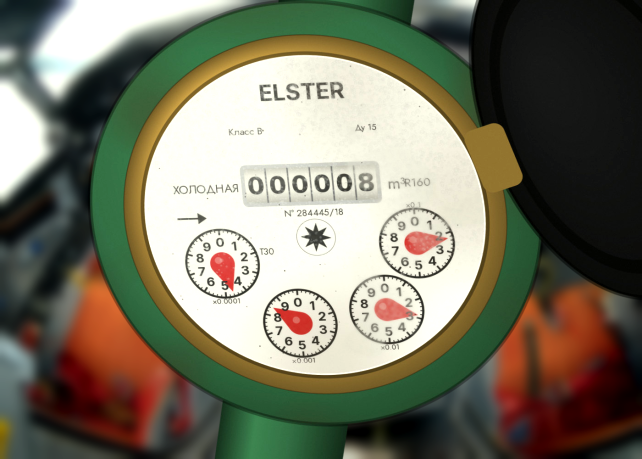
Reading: 8.2284 m³
